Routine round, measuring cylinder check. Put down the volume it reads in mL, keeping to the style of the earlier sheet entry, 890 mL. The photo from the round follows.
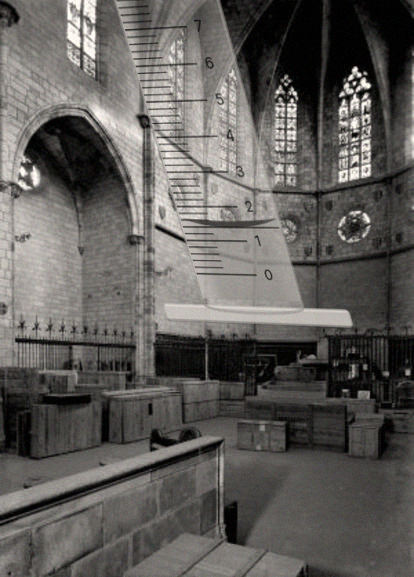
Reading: 1.4 mL
